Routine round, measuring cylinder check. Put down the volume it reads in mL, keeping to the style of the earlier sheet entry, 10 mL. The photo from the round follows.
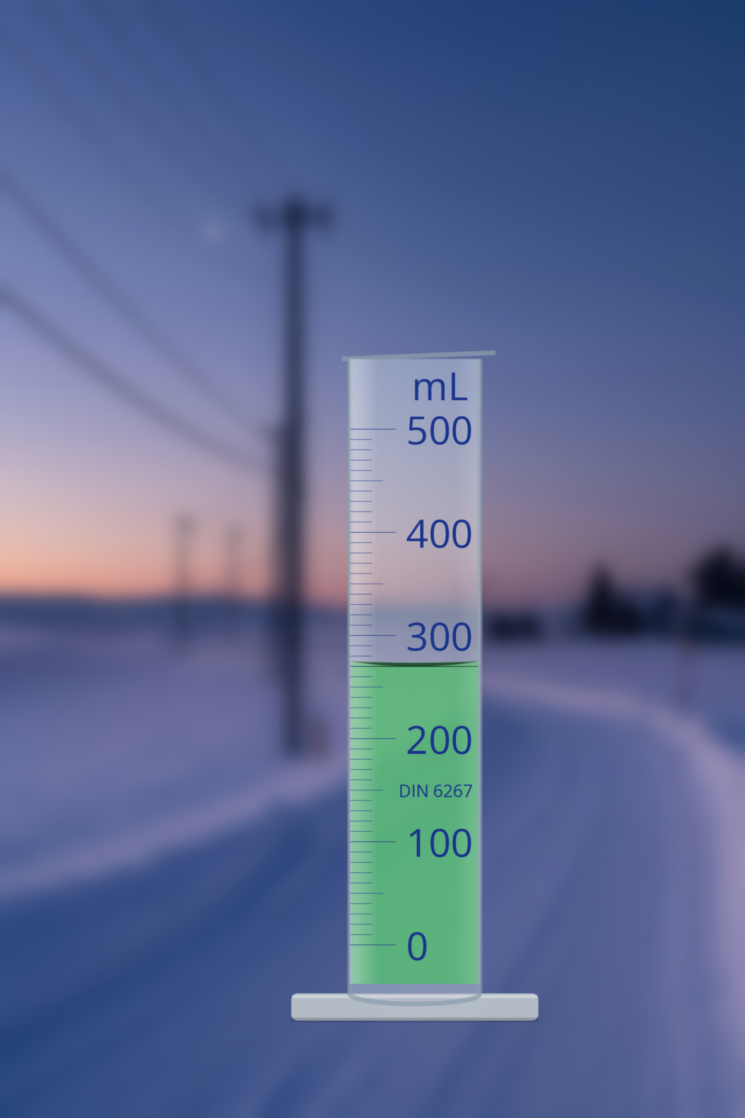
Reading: 270 mL
